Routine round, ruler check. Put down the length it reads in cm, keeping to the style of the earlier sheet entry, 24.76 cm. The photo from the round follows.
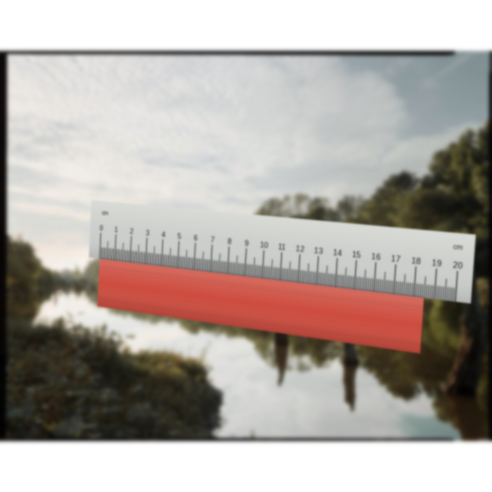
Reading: 18.5 cm
